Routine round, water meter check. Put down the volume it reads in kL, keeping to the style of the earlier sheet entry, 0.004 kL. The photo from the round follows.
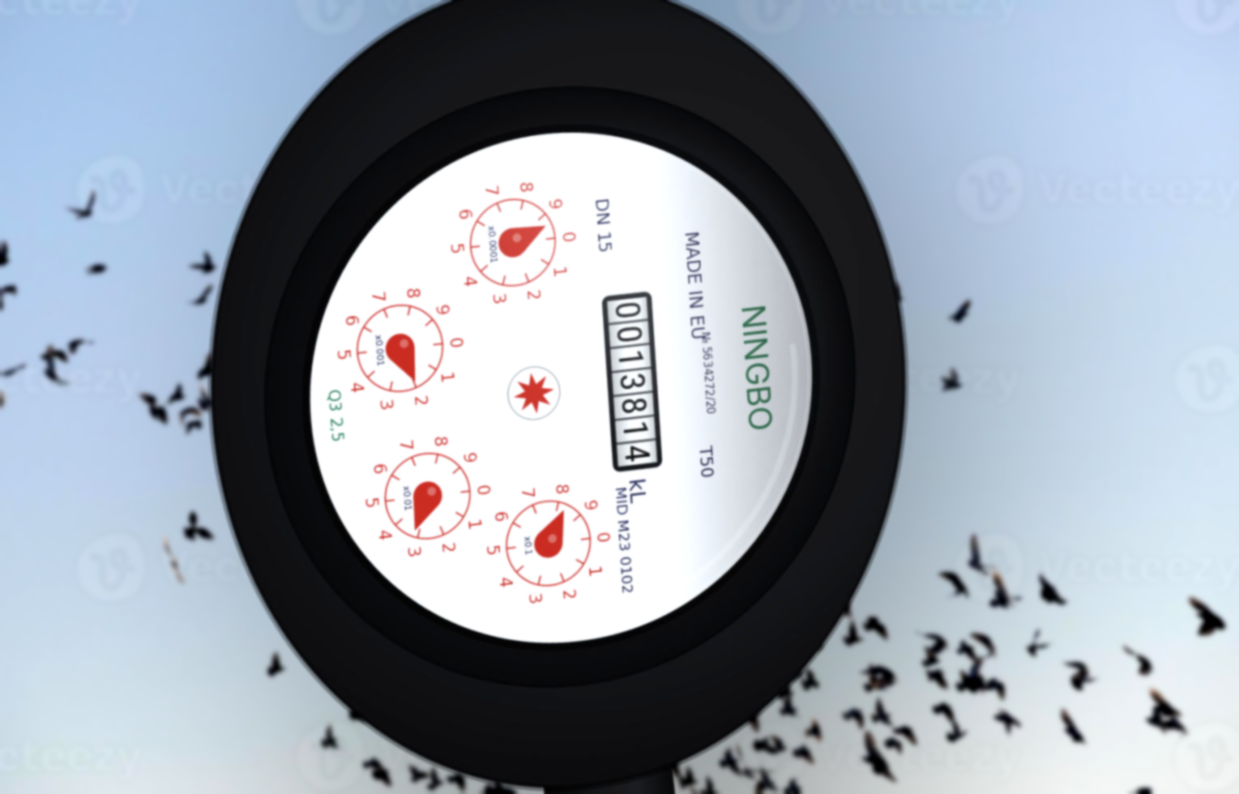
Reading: 13814.8319 kL
